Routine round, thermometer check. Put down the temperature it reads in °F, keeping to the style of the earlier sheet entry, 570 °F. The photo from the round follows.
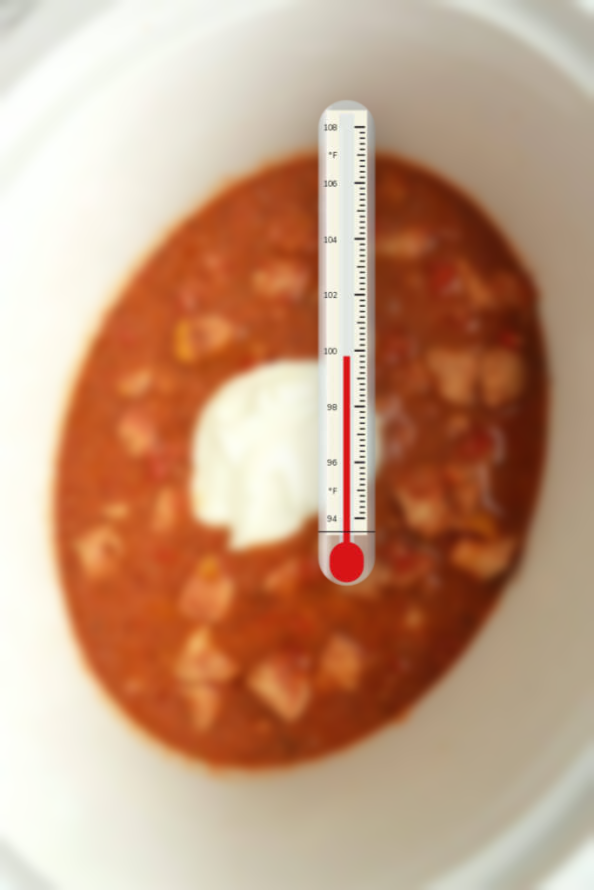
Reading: 99.8 °F
